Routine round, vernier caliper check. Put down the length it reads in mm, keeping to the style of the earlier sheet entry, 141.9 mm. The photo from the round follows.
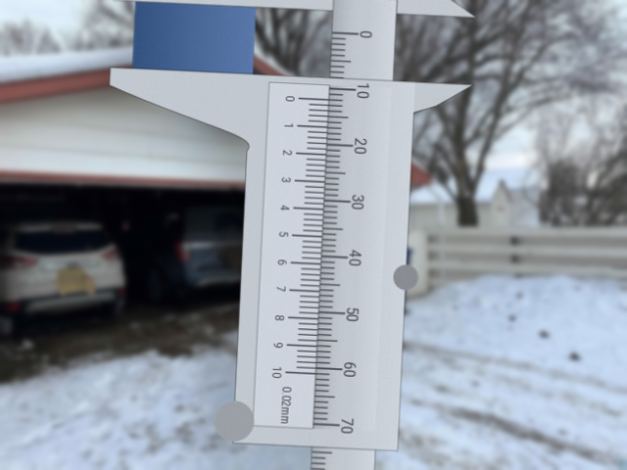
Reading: 12.0 mm
